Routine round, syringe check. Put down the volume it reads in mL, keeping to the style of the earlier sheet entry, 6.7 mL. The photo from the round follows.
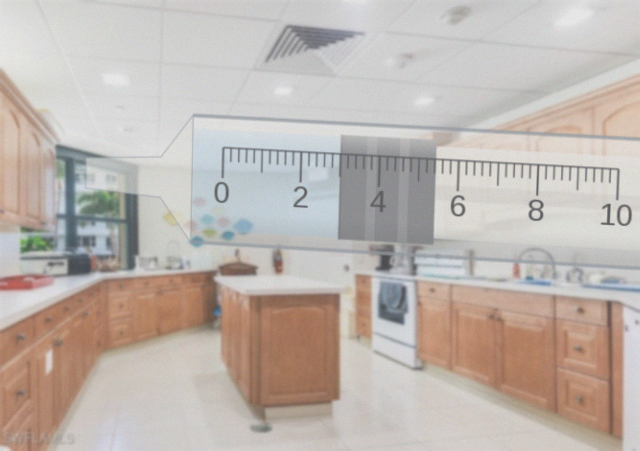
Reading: 3 mL
